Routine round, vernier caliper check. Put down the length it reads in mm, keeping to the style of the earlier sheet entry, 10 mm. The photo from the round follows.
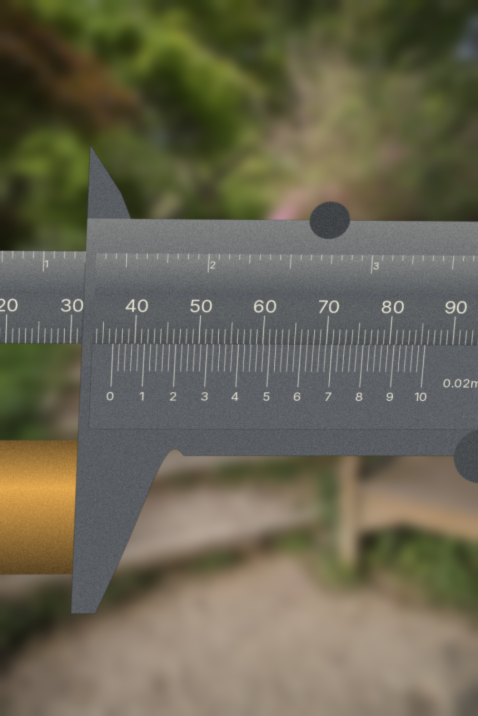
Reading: 36.6 mm
